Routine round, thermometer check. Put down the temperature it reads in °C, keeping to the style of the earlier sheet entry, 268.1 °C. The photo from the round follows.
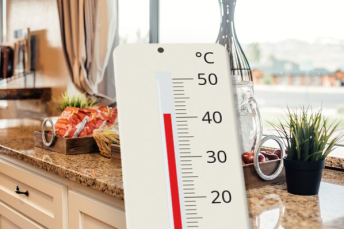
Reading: 41 °C
